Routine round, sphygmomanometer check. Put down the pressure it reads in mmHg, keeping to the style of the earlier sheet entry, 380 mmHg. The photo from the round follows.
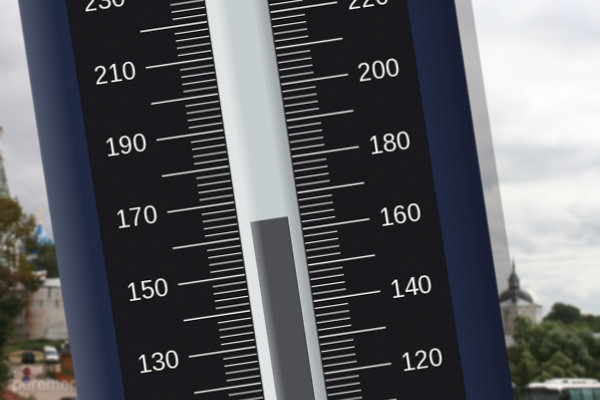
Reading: 164 mmHg
